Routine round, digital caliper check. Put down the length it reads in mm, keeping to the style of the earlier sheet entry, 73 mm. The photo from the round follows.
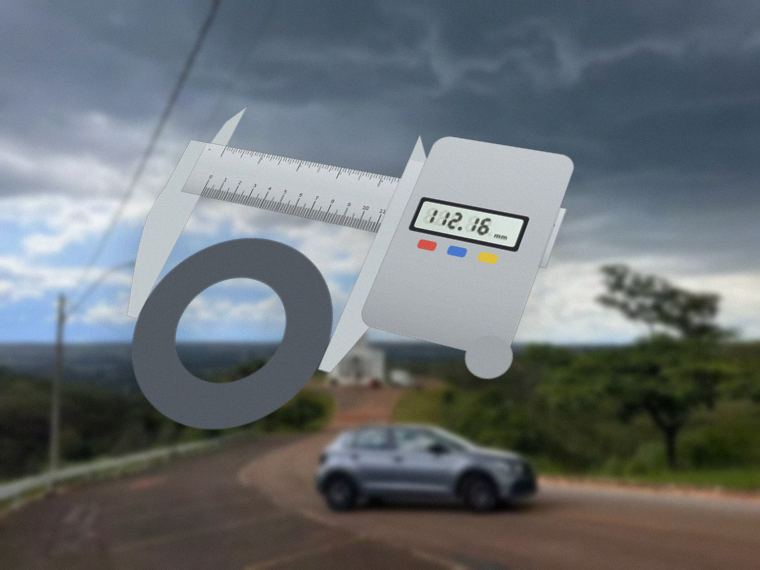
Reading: 112.16 mm
